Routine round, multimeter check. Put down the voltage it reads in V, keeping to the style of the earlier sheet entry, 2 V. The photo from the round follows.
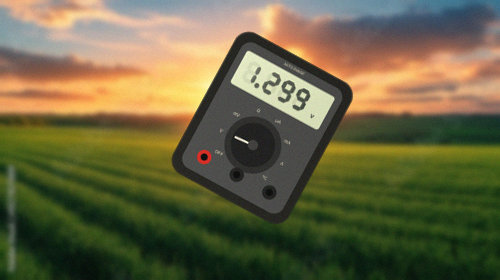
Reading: 1.299 V
